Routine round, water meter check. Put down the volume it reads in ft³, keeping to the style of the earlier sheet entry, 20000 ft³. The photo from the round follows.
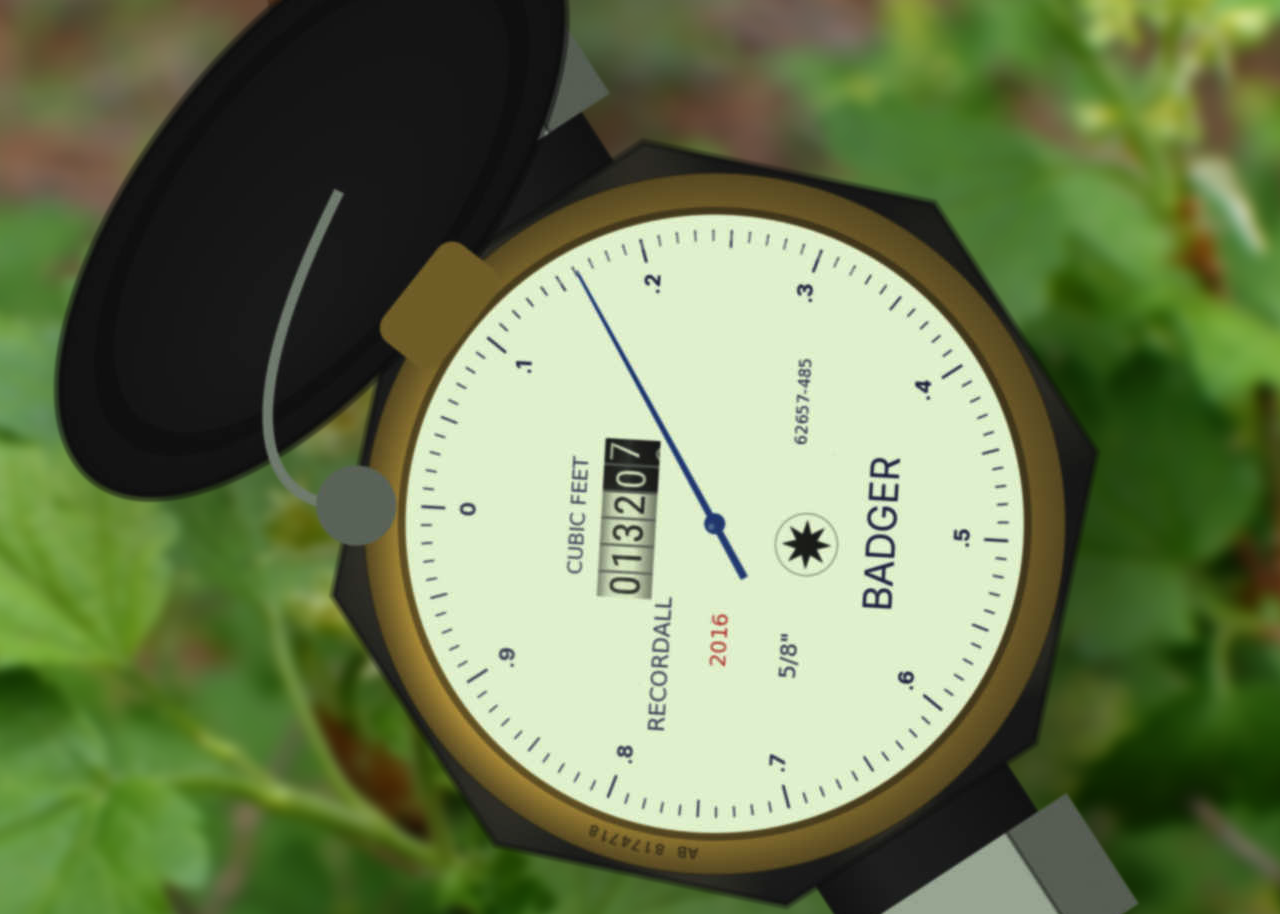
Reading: 13207.16 ft³
